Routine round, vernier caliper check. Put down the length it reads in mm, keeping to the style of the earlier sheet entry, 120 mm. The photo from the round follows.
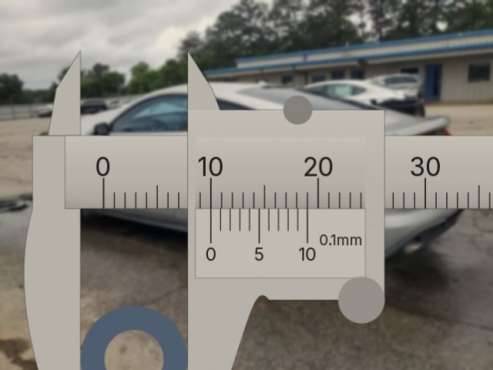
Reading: 10.0 mm
